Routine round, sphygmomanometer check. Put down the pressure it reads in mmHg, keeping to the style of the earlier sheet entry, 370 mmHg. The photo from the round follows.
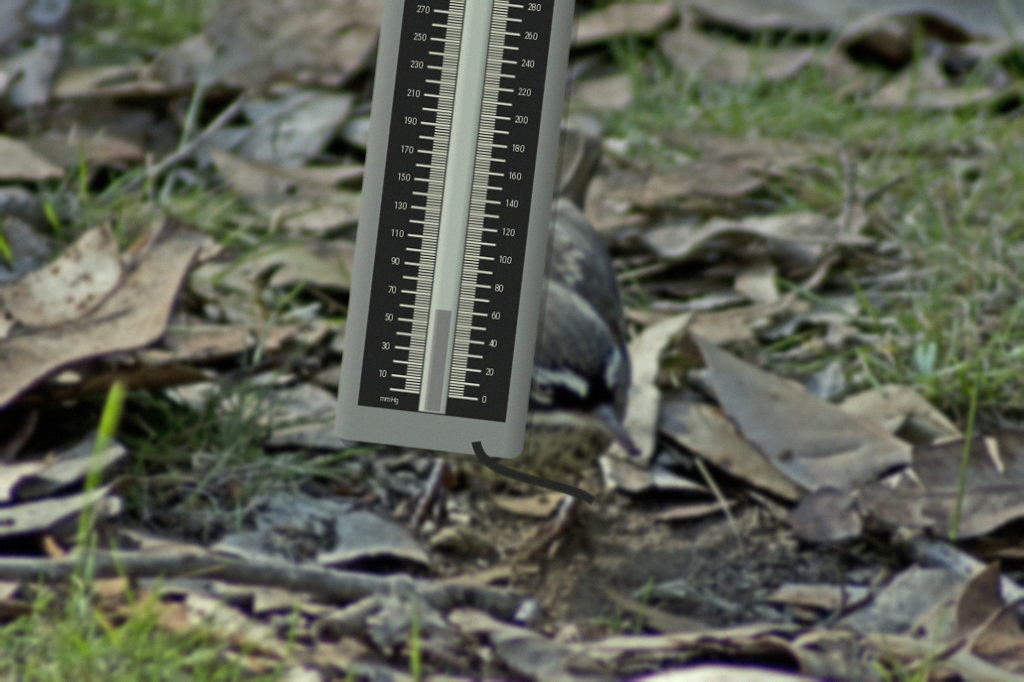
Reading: 60 mmHg
